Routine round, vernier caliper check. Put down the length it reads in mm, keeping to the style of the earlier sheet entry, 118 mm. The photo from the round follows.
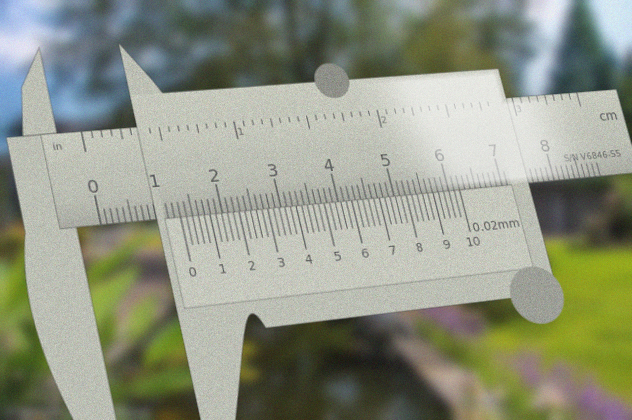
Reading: 13.0 mm
